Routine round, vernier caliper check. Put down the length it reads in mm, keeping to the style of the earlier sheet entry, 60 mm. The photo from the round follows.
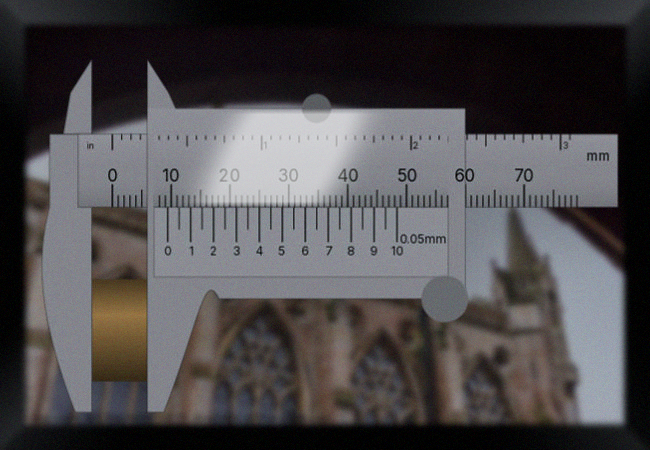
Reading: 9.4 mm
